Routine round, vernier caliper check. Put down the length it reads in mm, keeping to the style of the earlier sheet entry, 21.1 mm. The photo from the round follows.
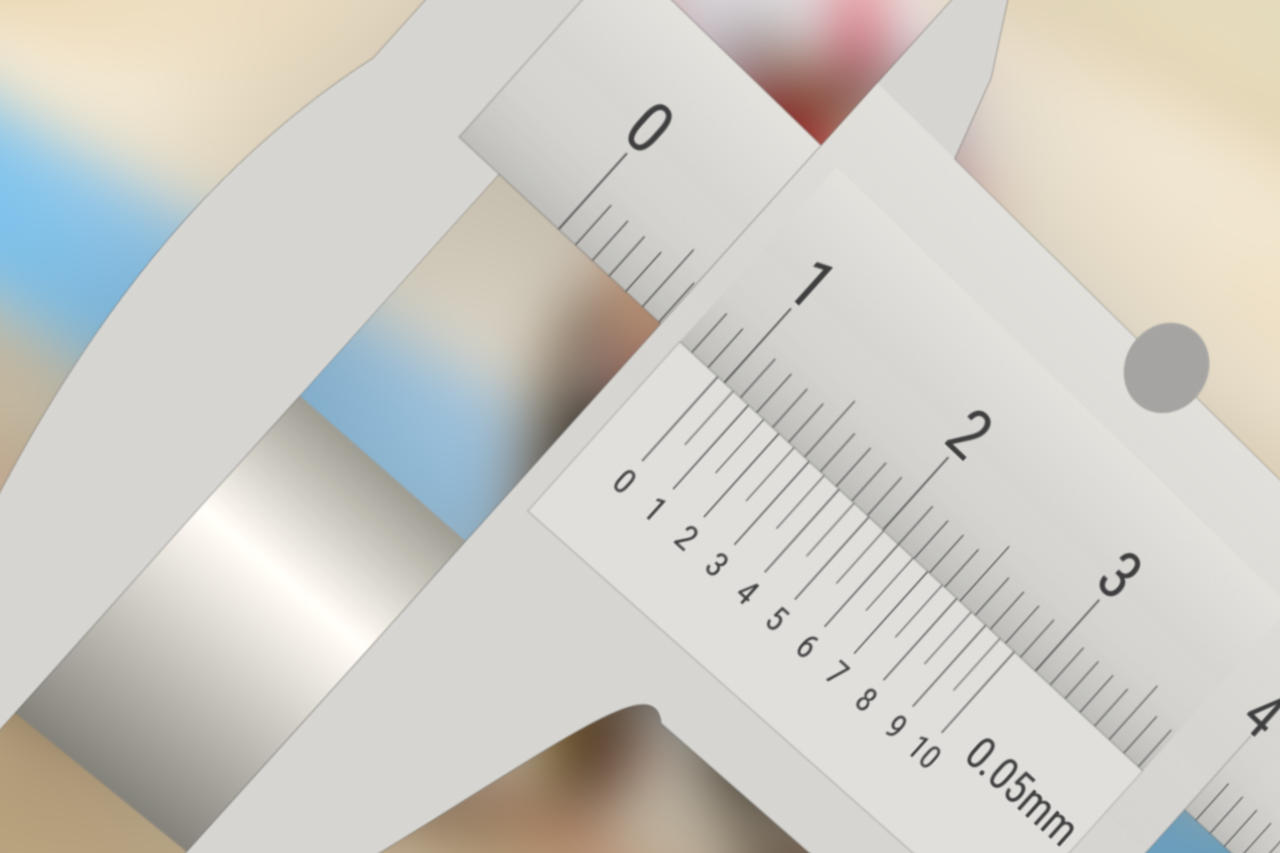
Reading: 9.6 mm
